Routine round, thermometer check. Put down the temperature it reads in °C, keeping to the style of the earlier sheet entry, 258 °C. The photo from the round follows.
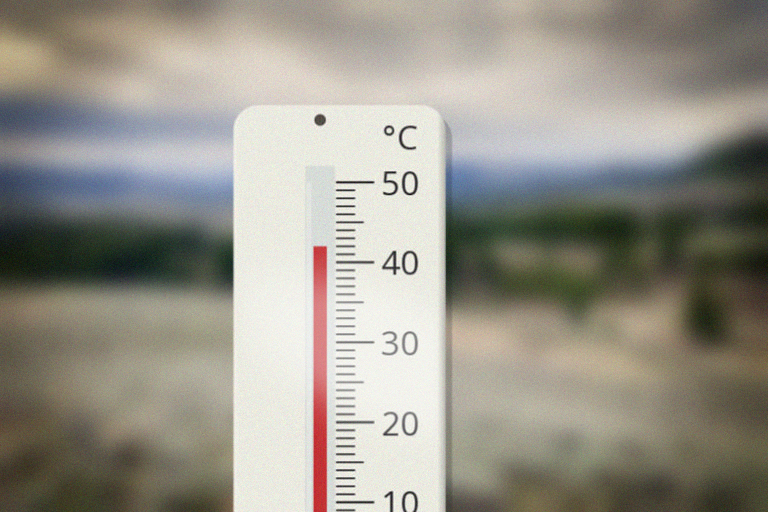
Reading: 42 °C
